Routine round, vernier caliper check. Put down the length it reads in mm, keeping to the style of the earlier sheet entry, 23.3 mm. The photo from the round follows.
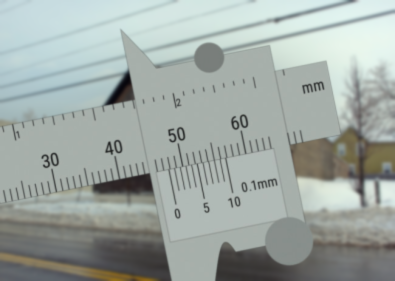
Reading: 47.8 mm
